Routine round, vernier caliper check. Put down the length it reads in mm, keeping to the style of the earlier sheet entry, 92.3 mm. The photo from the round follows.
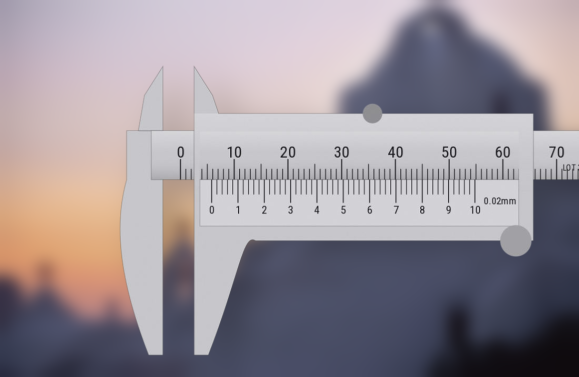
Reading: 5.8 mm
